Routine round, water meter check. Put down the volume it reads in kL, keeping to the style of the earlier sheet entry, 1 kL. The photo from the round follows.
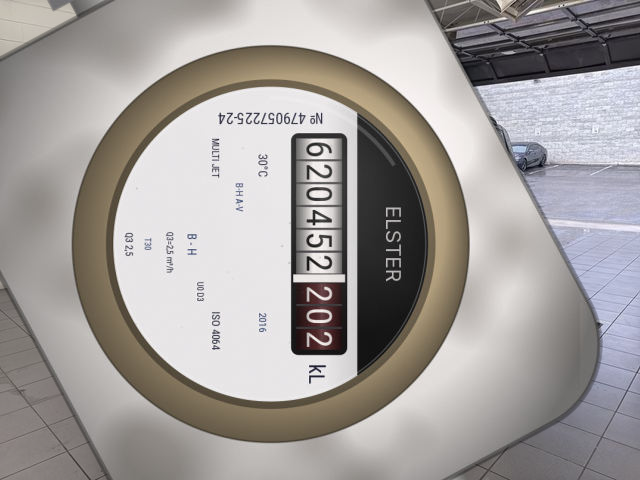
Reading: 620452.202 kL
